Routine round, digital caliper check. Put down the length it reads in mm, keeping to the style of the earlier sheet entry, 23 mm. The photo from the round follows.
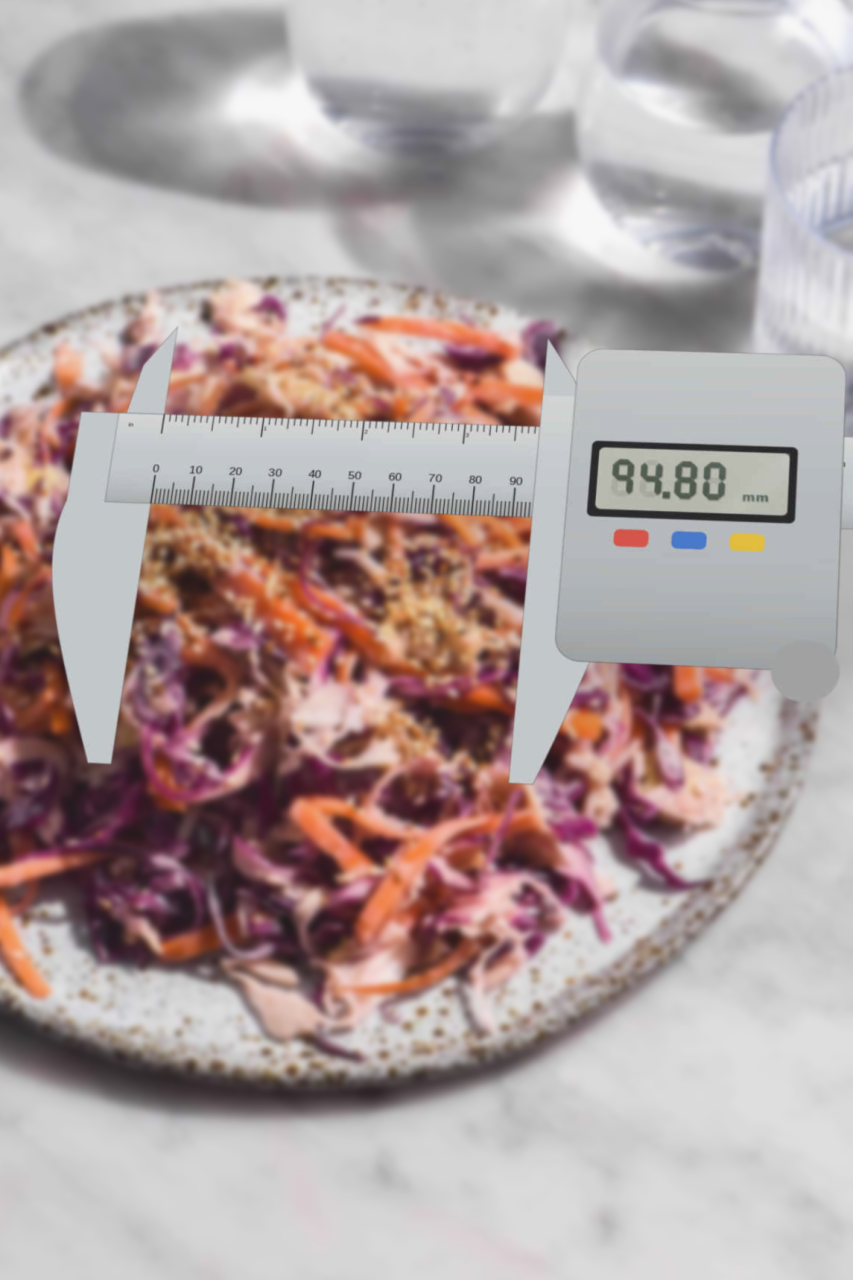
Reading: 94.80 mm
